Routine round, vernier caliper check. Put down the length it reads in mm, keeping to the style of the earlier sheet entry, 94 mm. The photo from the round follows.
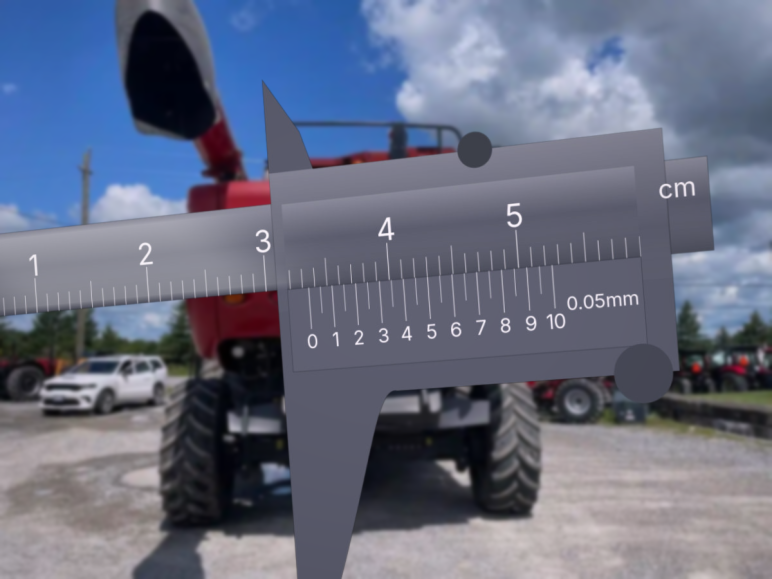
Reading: 33.5 mm
